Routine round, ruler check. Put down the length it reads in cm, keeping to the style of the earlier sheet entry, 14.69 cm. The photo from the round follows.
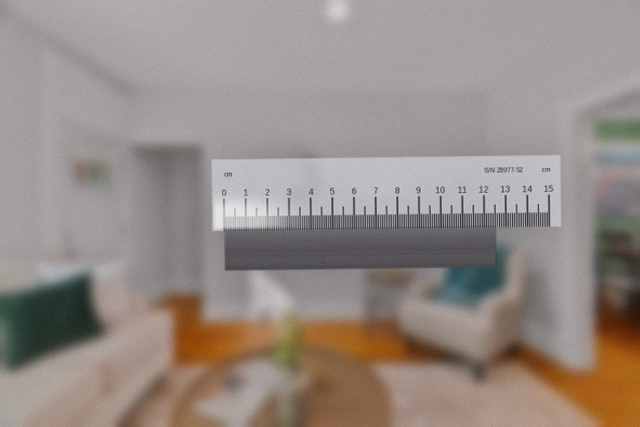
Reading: 12.5 cm
